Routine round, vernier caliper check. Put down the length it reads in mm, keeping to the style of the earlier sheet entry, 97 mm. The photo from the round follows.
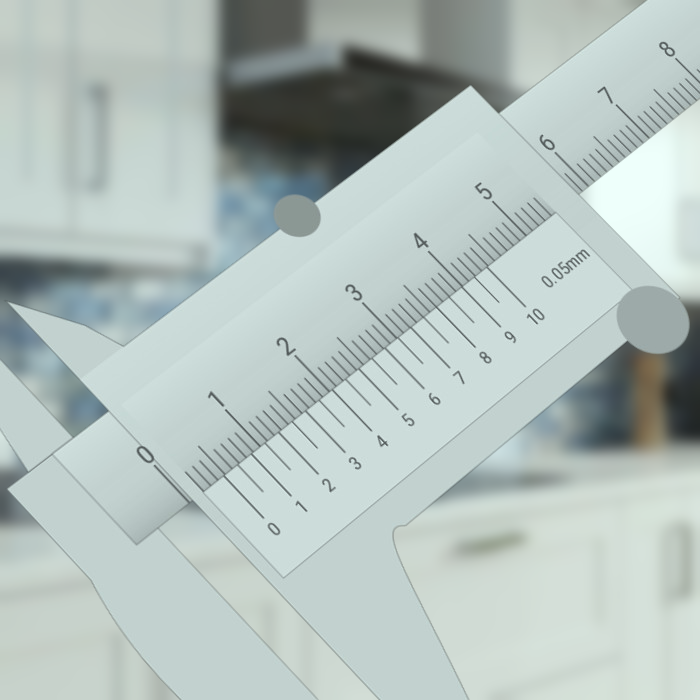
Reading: 4.8 mm
